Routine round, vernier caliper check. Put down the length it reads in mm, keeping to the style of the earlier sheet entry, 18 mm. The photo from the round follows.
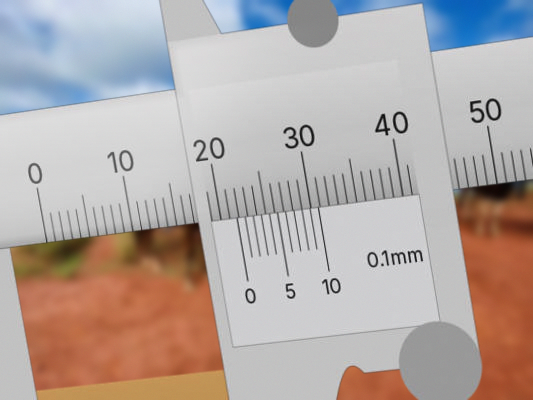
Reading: 21.8 mm
